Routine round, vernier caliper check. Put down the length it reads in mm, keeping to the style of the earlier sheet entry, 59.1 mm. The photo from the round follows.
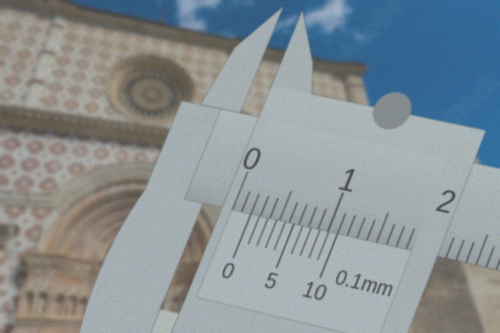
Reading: 2.0 mm
